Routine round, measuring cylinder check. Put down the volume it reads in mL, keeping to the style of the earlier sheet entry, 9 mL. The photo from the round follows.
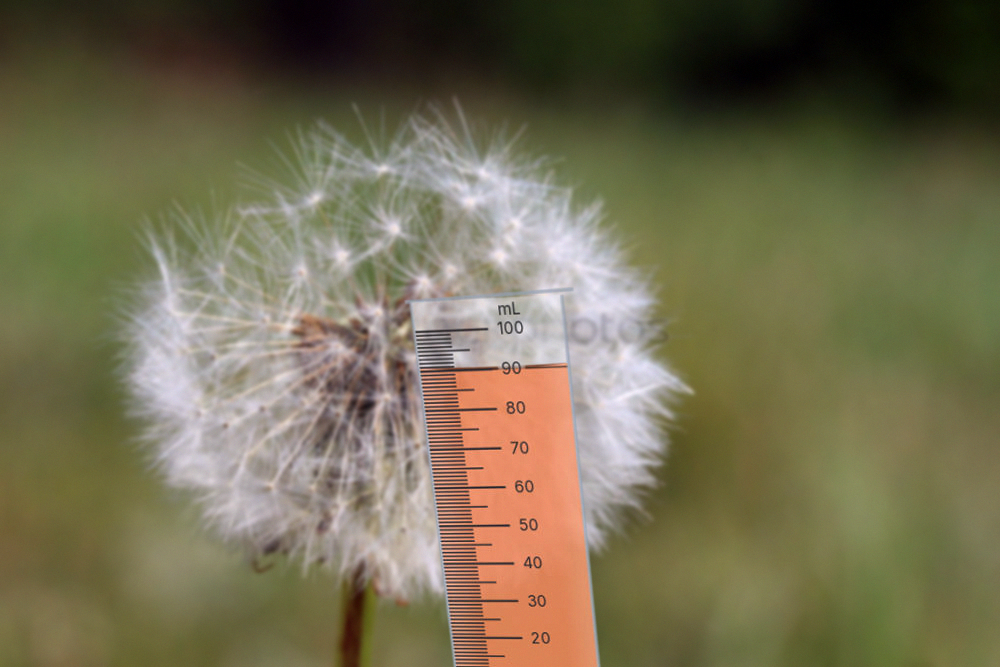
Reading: 90 mL
